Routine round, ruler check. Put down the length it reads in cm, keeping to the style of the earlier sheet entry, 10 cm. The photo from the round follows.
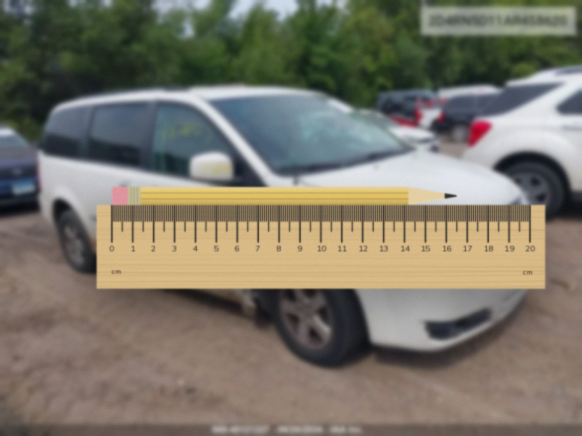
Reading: 16.5 cm
